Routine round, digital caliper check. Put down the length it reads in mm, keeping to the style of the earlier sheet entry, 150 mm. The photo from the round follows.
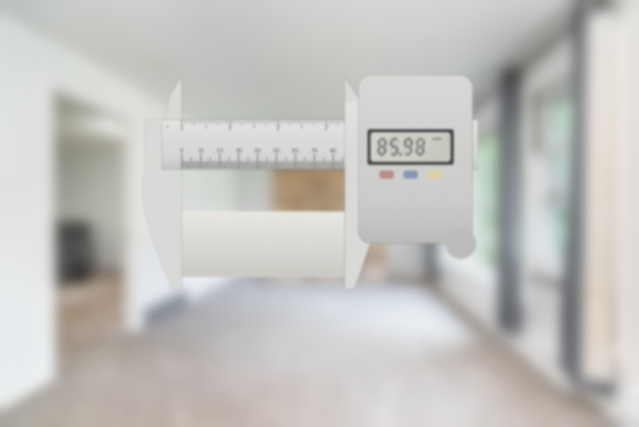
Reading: 85.98 mm
